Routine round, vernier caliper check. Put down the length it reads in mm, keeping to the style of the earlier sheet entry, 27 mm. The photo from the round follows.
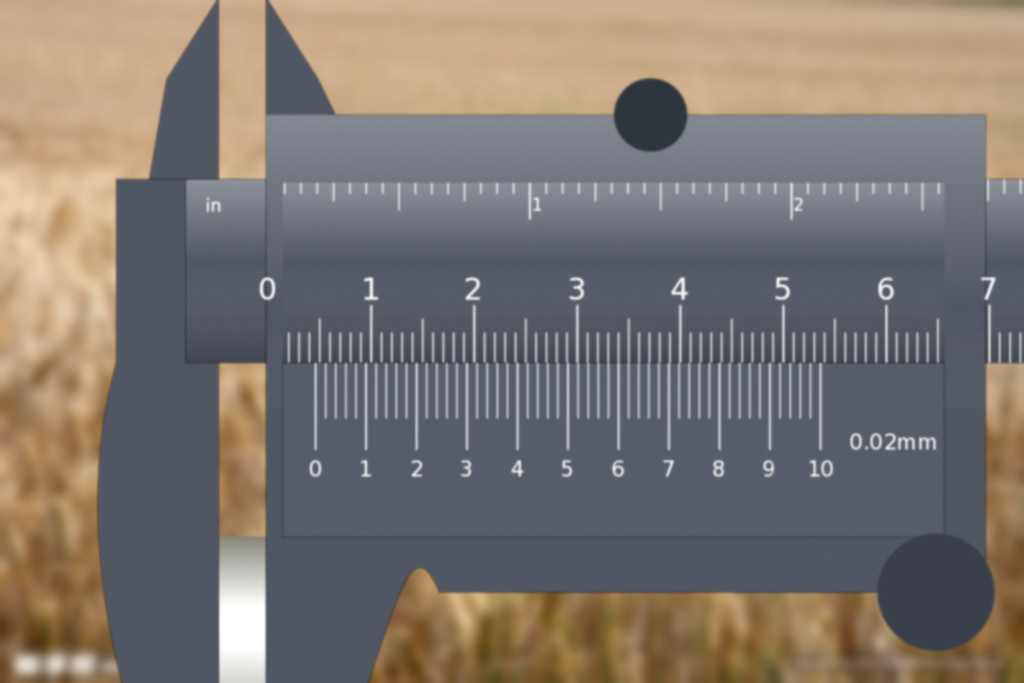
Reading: 4.6 mm
